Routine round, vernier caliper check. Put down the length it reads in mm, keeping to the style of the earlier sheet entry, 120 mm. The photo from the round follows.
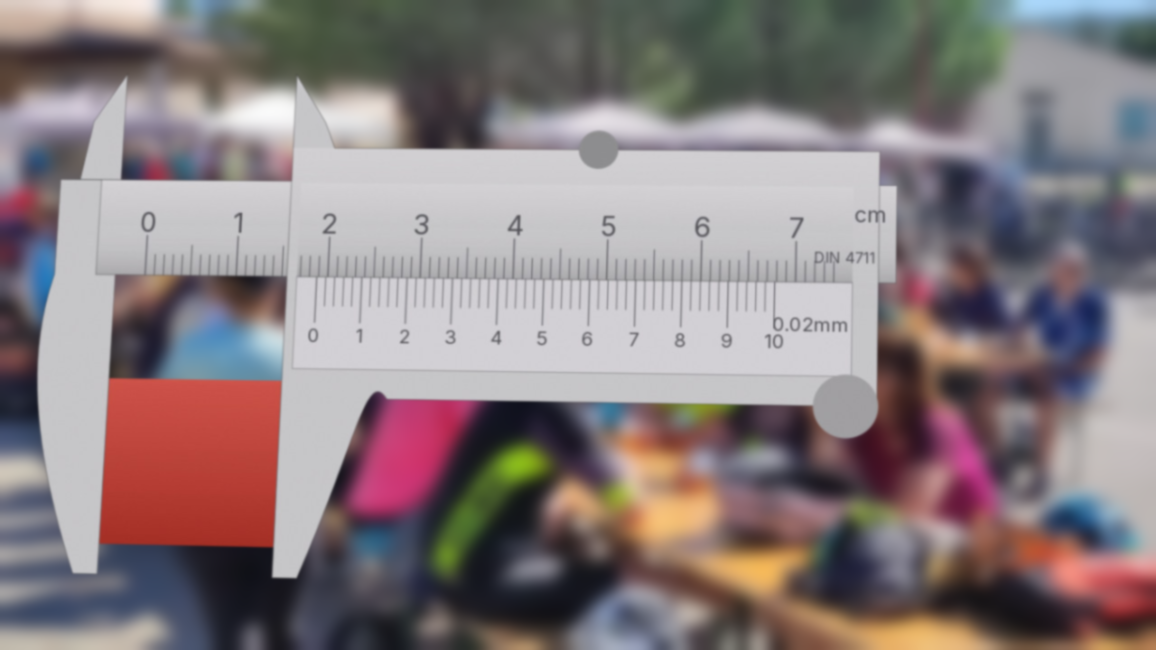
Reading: 18.8 mm
